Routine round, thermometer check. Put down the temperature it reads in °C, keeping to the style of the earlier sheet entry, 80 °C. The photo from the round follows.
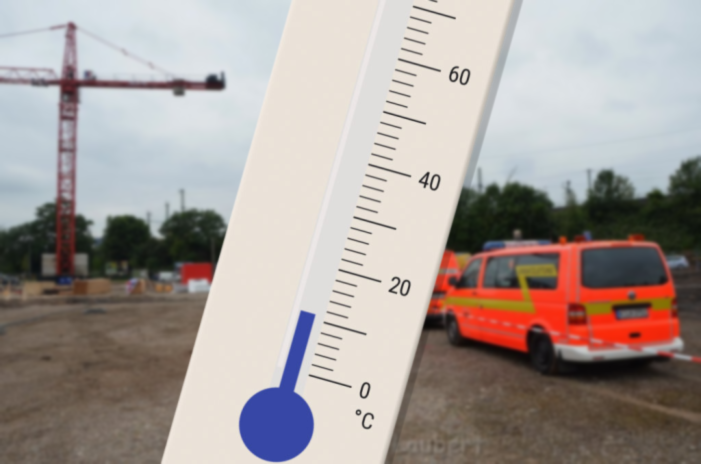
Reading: 11 °C
